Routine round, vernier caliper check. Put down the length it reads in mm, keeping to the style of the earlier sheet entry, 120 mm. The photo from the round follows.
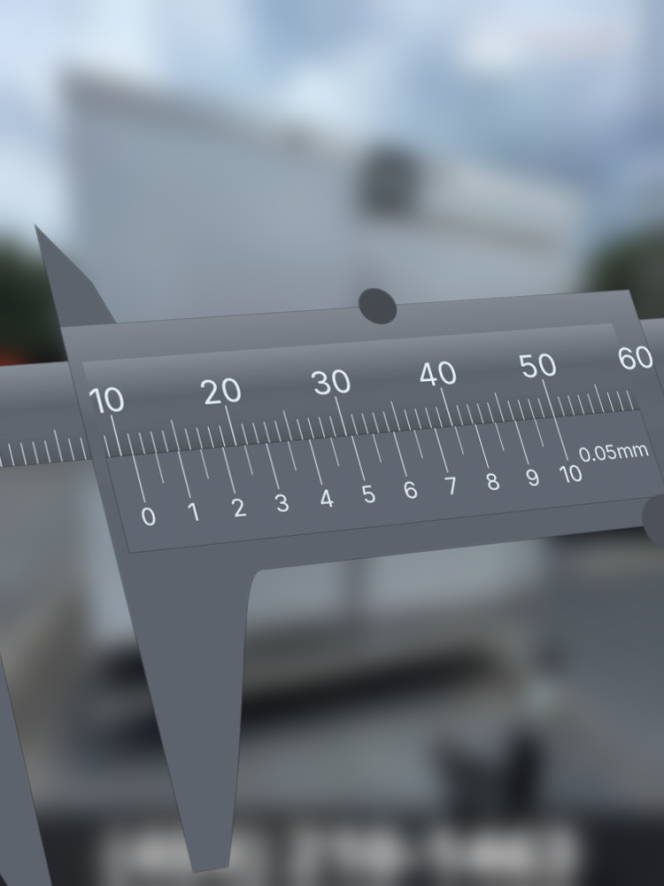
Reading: 11.0 mm
